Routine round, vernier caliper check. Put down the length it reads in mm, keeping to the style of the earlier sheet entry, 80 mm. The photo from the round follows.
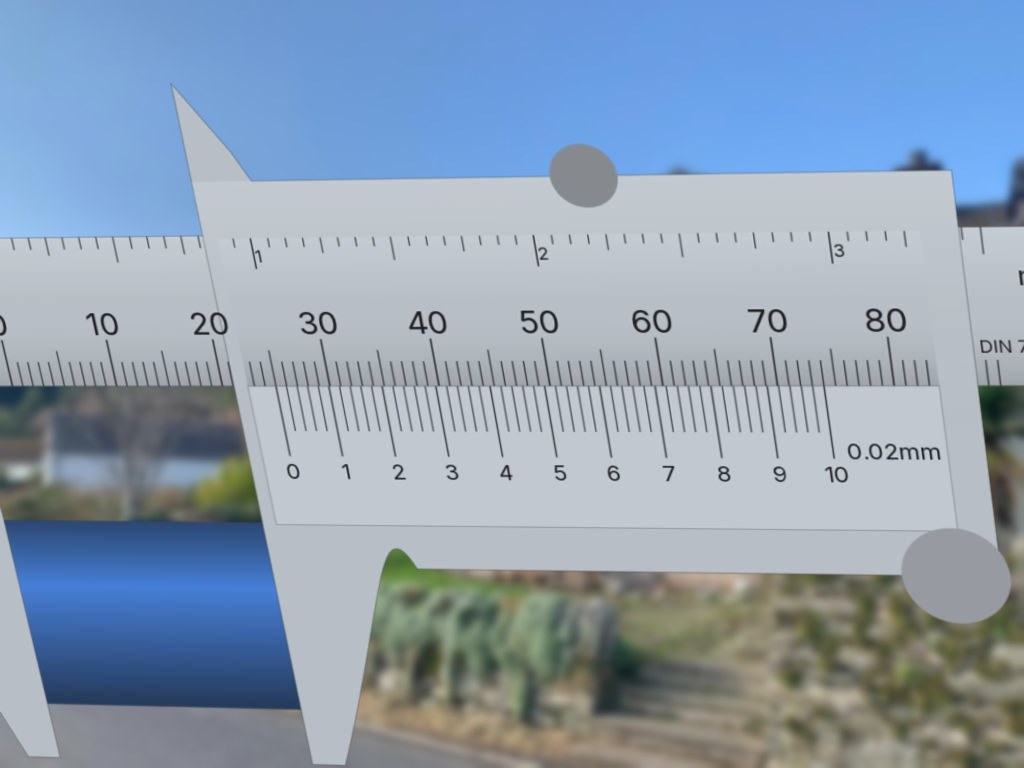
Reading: 25.0 mm
